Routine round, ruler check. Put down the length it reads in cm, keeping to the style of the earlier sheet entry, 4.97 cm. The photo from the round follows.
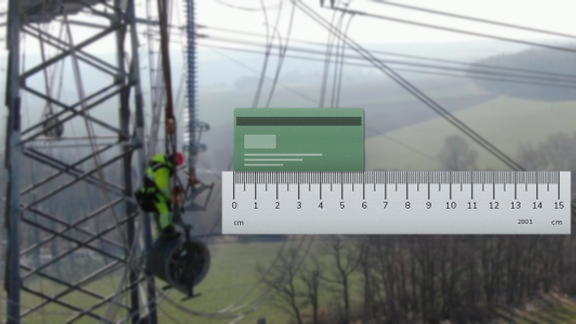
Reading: 6 cm
